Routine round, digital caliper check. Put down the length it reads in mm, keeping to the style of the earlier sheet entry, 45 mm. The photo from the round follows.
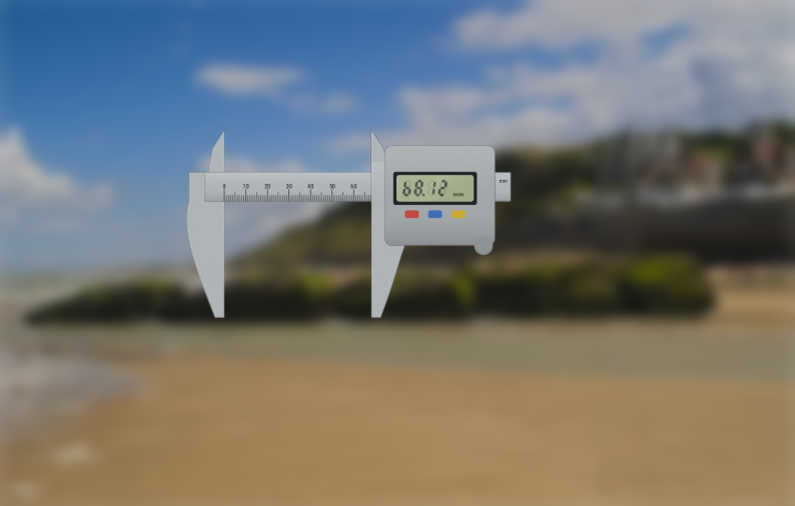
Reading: 68.12 mm
